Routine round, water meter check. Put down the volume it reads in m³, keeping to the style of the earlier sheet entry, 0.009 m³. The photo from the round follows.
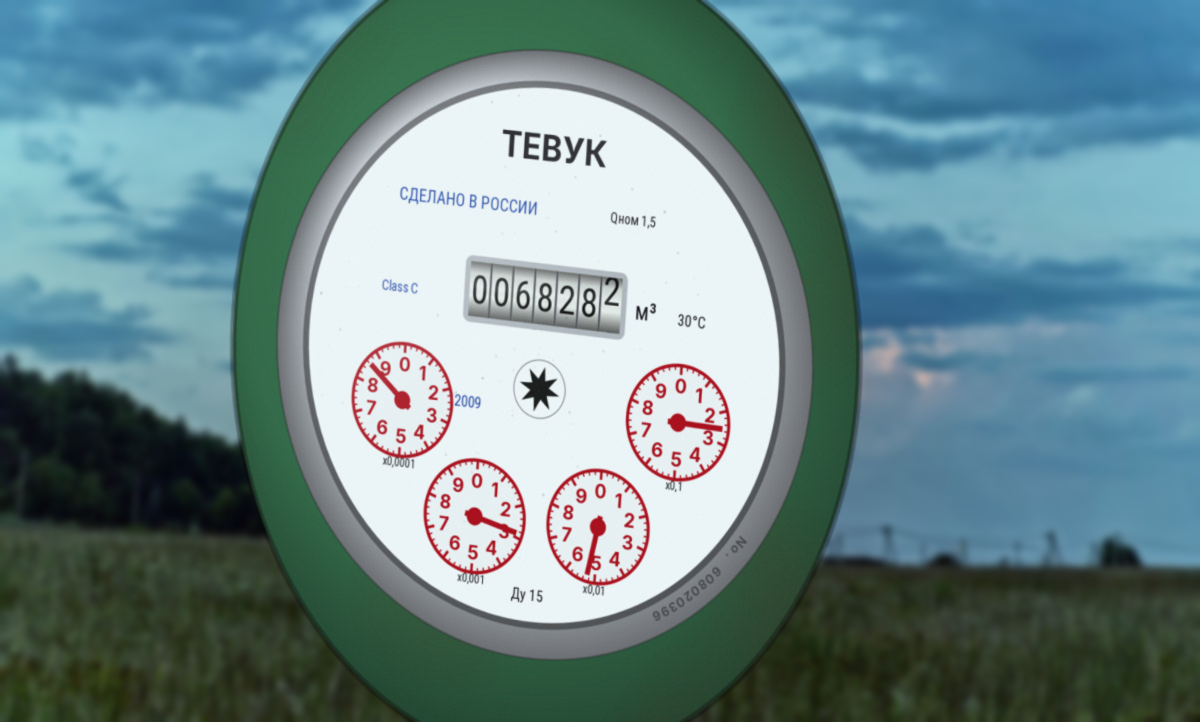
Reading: 68282.2528 m³
